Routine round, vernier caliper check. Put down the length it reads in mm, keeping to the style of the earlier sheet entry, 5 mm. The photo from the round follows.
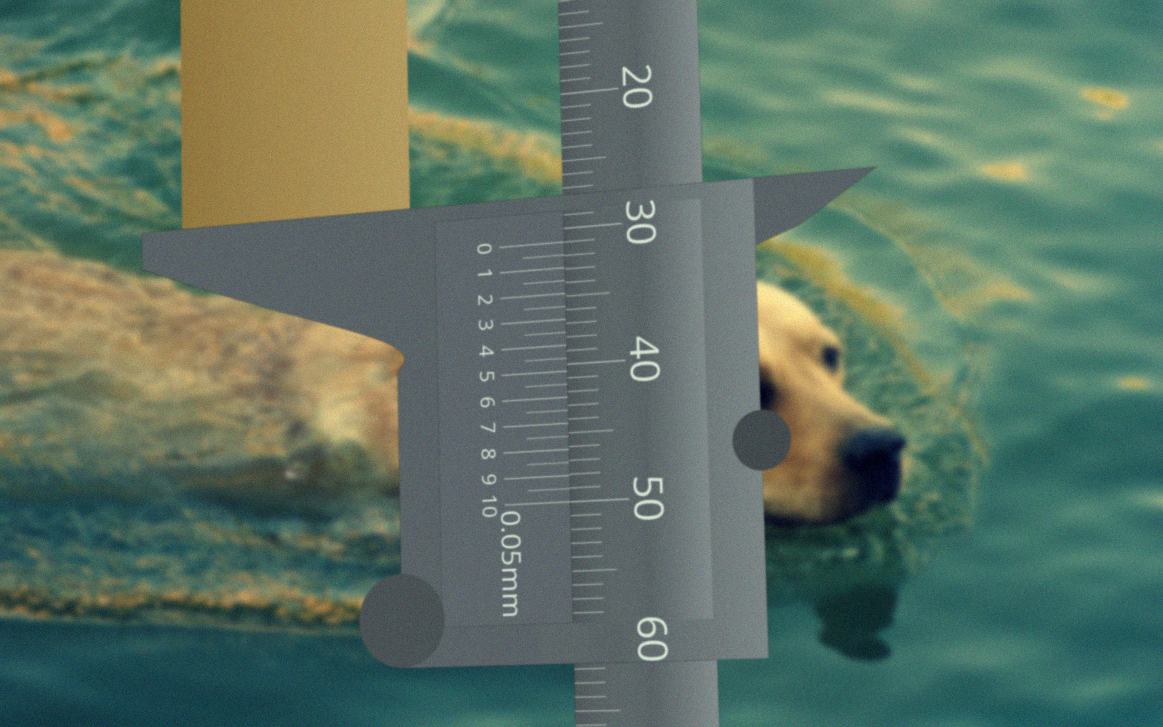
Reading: 31.0 mm
